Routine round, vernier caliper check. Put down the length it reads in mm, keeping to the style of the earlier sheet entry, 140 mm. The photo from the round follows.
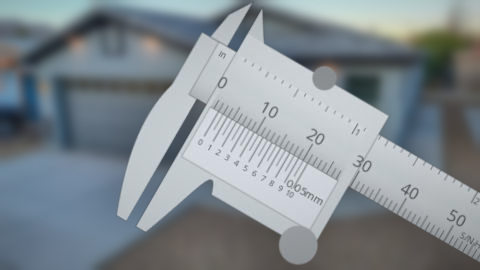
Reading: 2.0 mm
